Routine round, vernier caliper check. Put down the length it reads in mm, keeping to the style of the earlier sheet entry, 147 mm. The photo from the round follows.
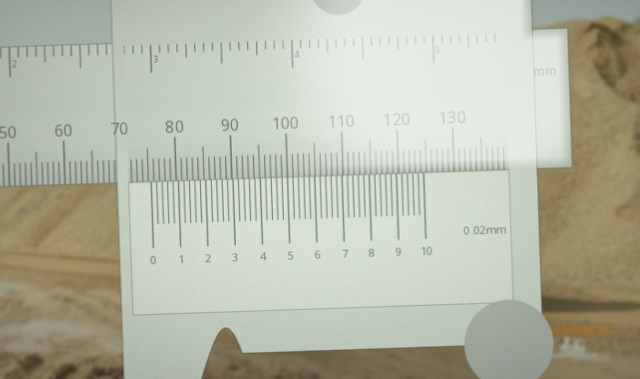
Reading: 75.5 mm
